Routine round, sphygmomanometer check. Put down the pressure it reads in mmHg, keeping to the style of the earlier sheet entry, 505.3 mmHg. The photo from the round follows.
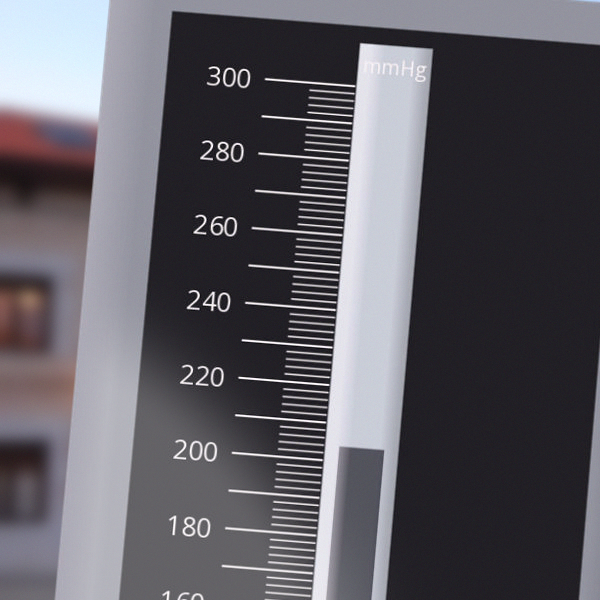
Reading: 204 mmHg
